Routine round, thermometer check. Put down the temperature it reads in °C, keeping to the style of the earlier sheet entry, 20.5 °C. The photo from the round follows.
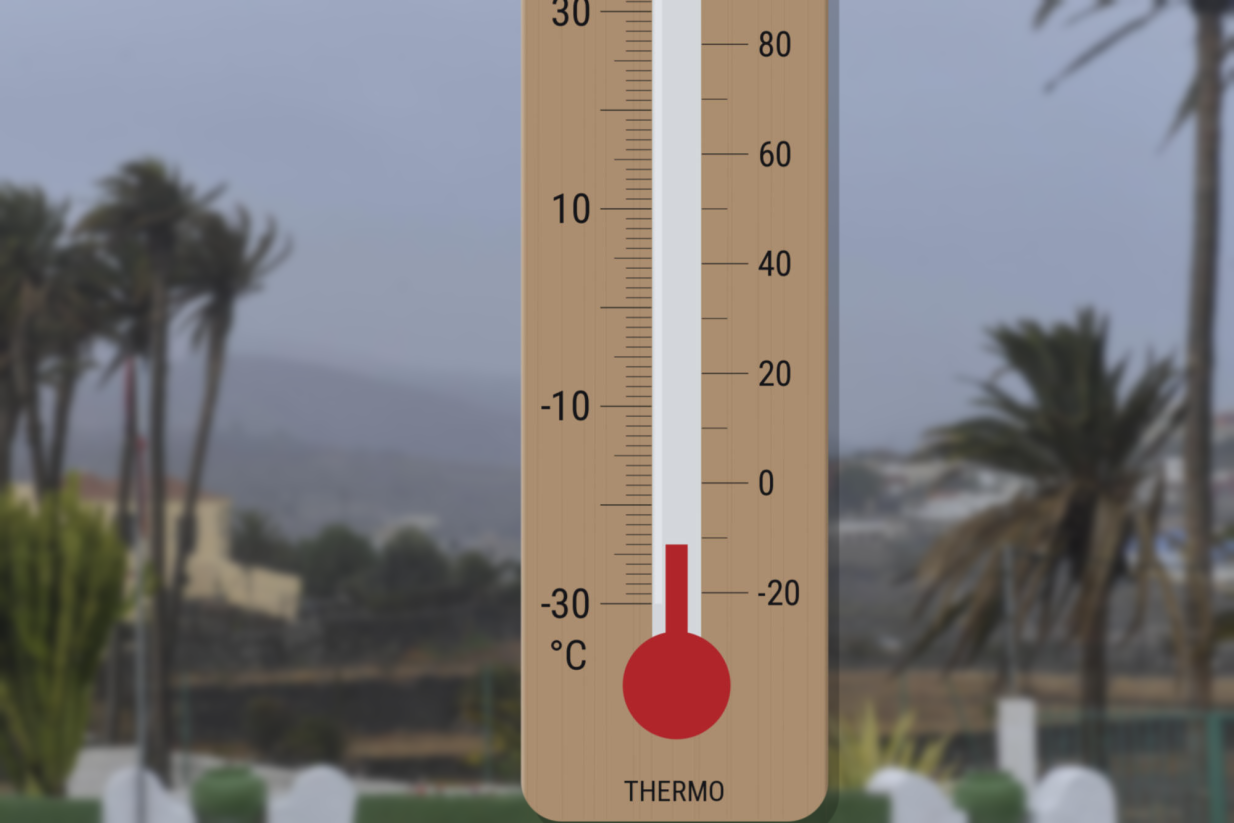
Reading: -24 °C
